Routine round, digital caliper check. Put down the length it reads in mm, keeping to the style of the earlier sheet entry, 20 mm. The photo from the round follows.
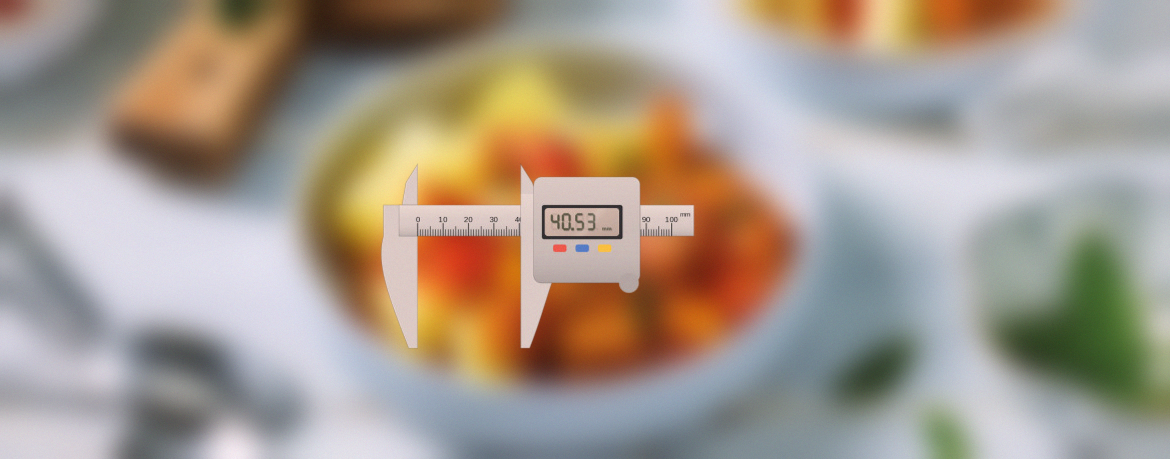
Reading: 40.53 mm
